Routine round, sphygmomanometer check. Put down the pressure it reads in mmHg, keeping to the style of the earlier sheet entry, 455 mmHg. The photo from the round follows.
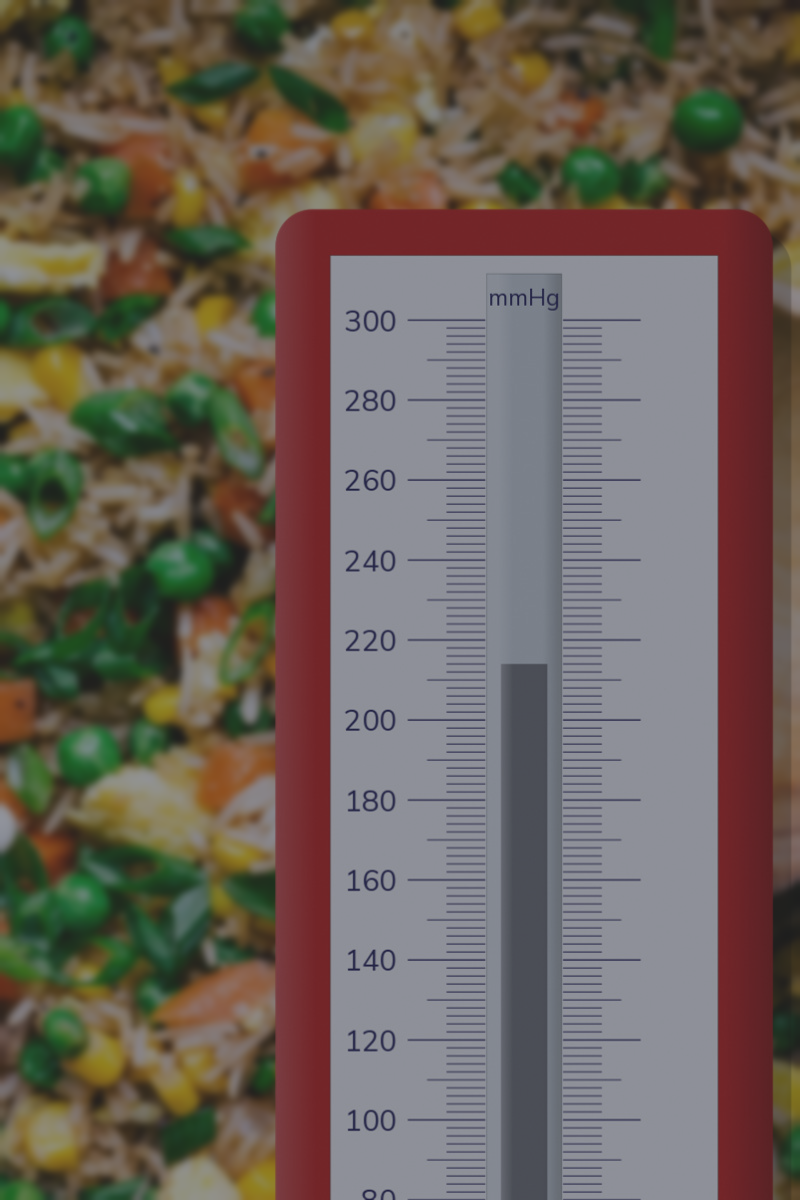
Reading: 214 mmHg
